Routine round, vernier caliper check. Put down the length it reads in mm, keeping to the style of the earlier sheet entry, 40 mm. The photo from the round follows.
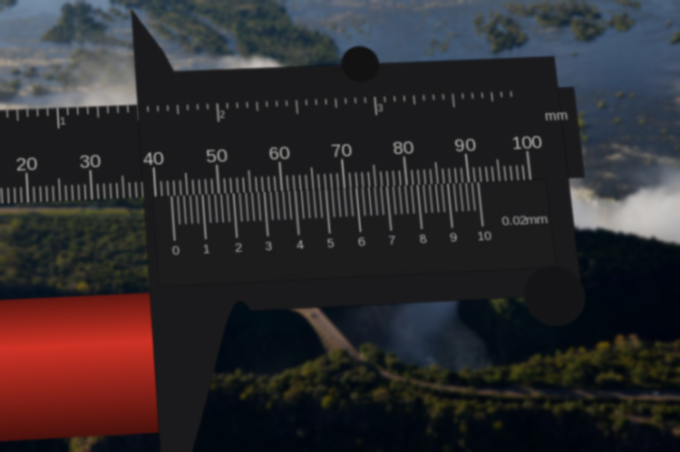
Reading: 42.5 mm
